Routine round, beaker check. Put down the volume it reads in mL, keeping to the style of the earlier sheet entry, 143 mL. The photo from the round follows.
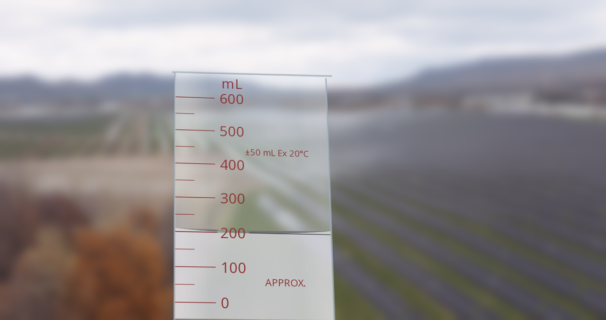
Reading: 200 mL
